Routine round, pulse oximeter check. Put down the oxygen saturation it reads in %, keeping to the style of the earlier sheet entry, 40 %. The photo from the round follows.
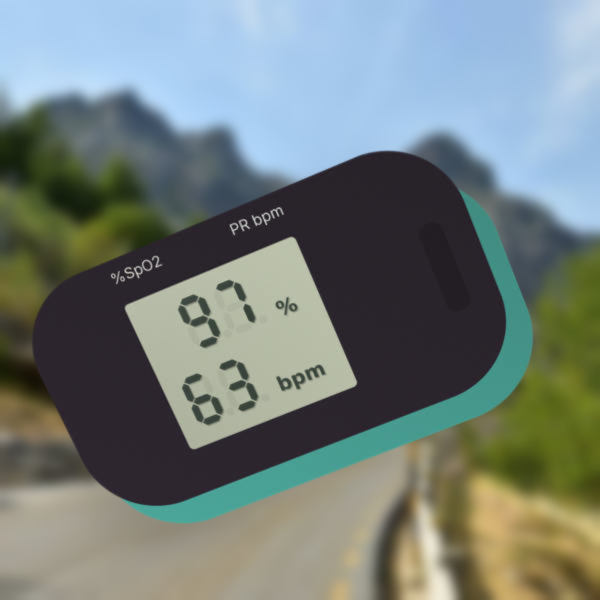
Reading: 97 %
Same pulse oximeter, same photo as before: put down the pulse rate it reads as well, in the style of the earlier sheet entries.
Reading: 63 bpm
